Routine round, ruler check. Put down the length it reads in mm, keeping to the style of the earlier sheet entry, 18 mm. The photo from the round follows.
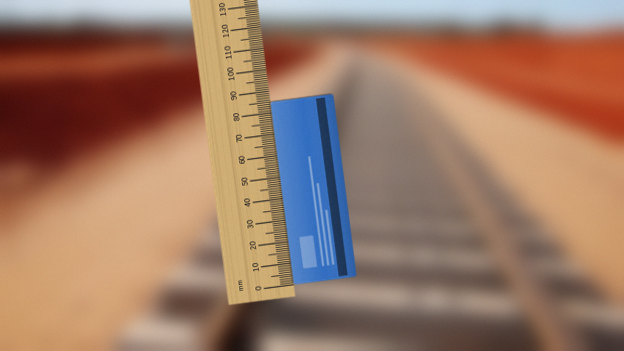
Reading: 85 mm
